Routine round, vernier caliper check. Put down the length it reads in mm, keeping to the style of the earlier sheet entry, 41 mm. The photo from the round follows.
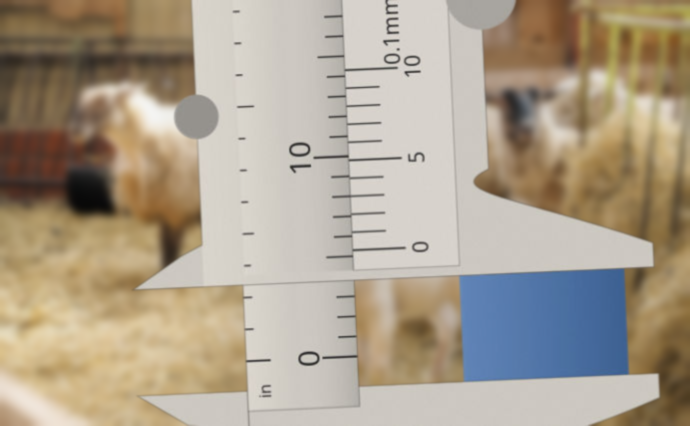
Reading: 5.3 mm
